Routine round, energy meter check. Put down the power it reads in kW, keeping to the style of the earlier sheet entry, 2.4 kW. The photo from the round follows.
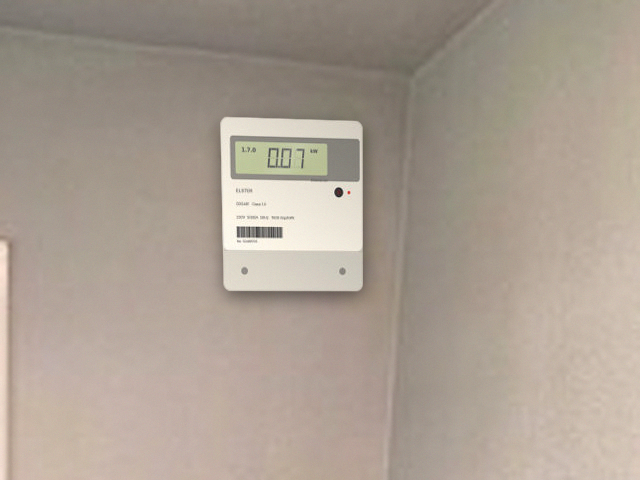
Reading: 0.07 kW
